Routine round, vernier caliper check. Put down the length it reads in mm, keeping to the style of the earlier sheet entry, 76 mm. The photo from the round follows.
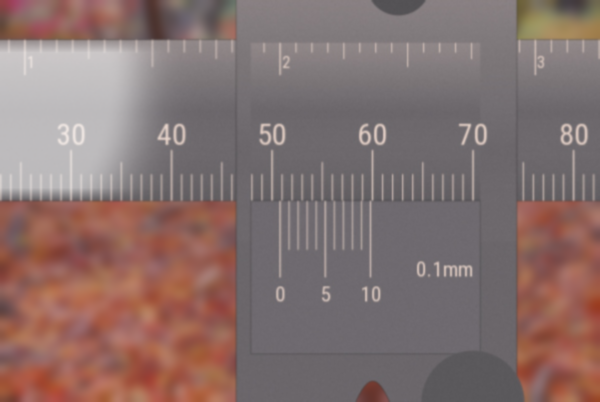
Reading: 50.8 mm
